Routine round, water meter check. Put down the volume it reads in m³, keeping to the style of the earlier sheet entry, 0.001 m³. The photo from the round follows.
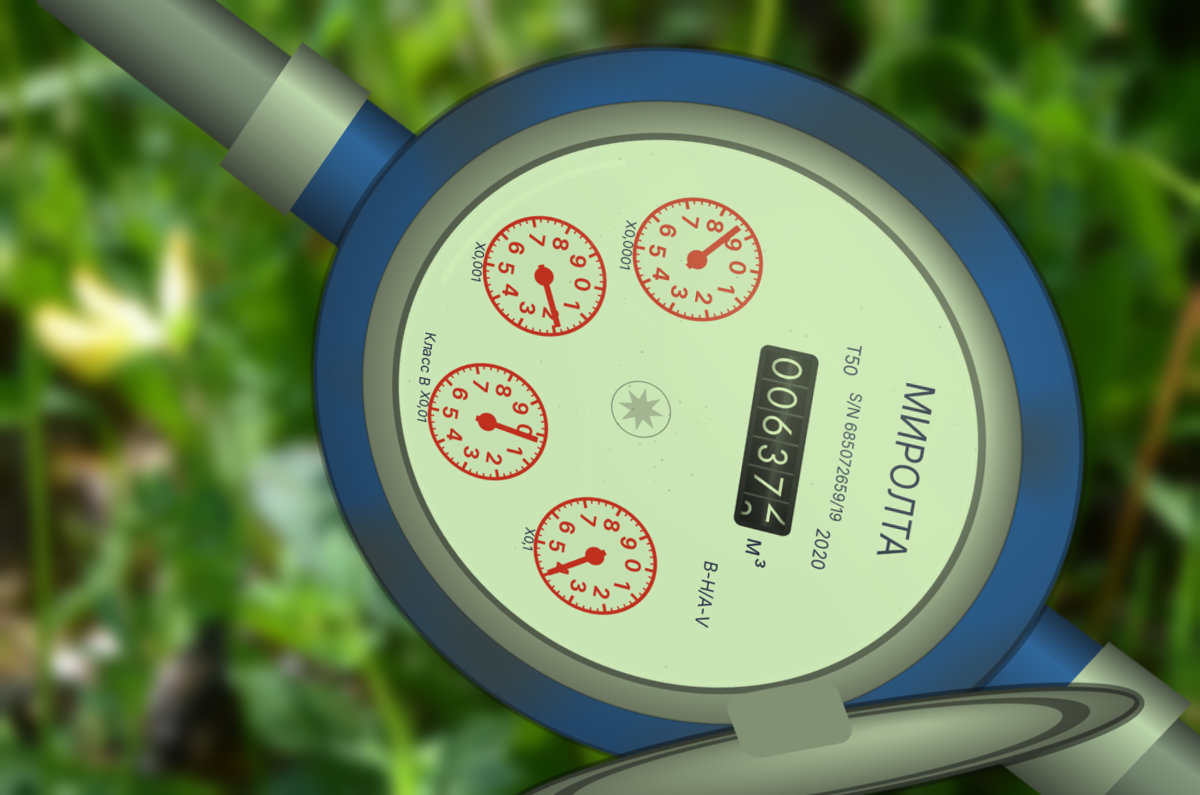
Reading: 6372.4018 m³
